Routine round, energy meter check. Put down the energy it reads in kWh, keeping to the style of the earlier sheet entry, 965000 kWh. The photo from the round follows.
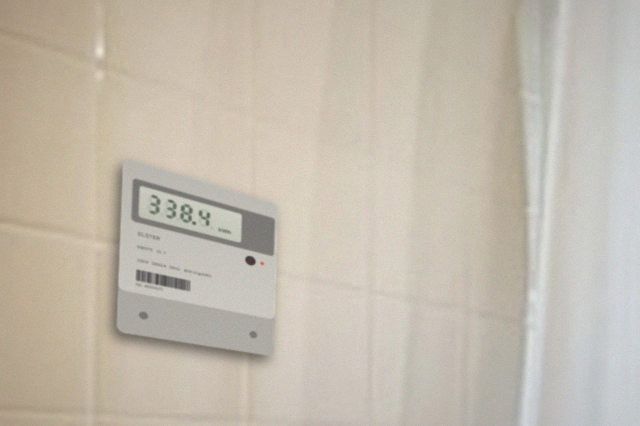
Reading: 338.4 kWh
